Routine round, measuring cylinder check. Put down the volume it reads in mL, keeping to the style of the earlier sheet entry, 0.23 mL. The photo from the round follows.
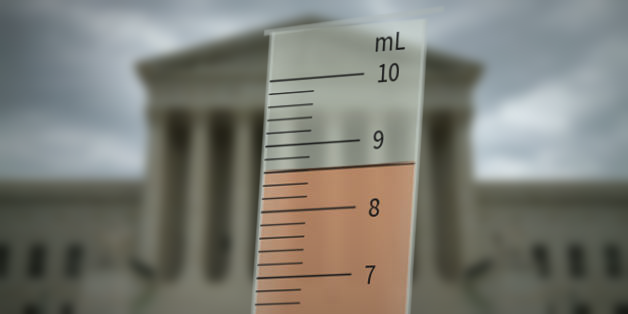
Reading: 8.6 mL
